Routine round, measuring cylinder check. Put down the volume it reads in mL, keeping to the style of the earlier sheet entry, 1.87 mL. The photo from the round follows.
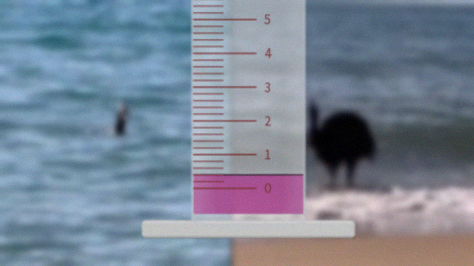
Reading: 0.4 mL
